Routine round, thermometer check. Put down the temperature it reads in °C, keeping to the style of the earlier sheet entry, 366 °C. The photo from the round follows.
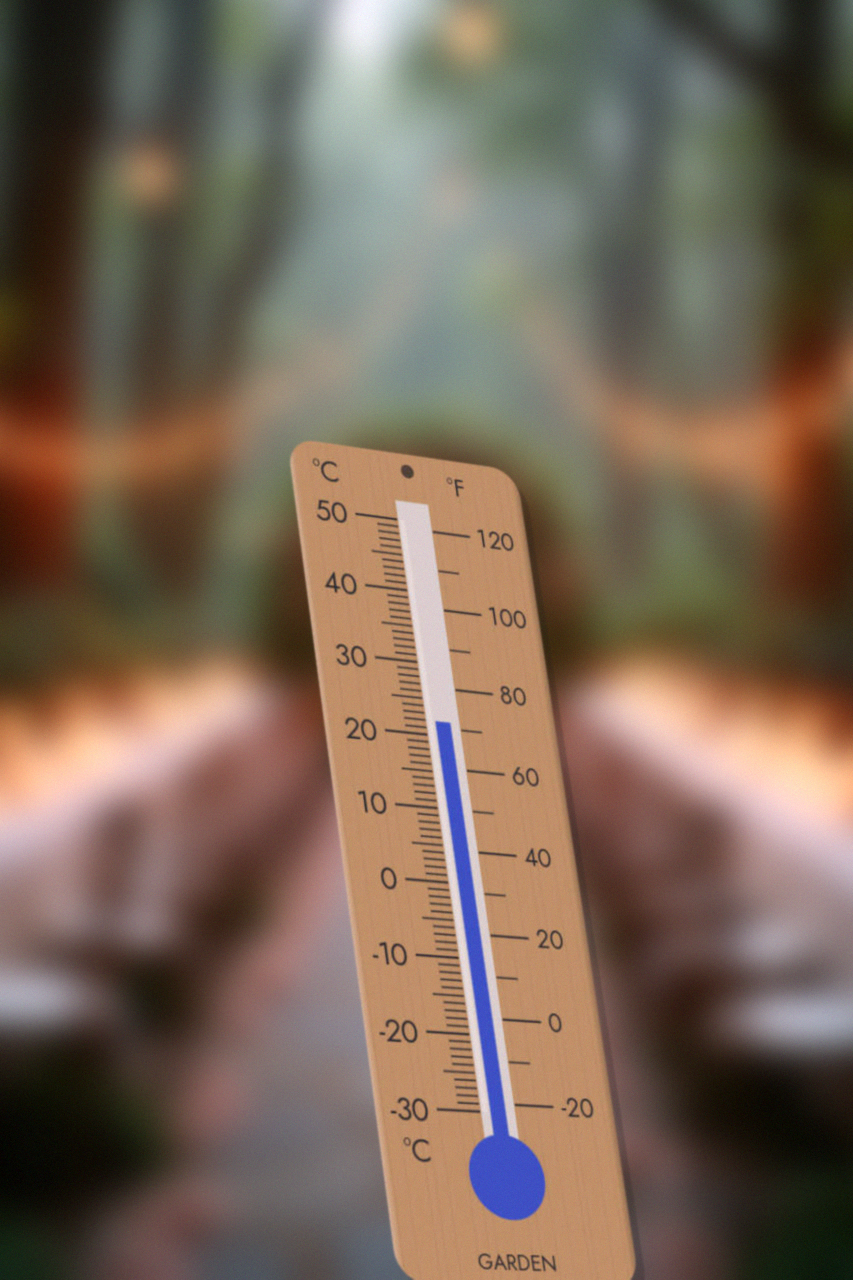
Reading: 22 °C
